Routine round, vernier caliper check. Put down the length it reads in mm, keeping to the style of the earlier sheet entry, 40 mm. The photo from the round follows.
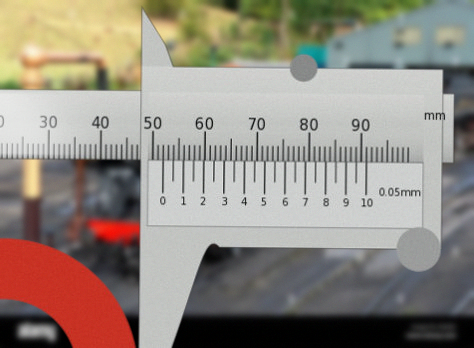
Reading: 52.0 mm
